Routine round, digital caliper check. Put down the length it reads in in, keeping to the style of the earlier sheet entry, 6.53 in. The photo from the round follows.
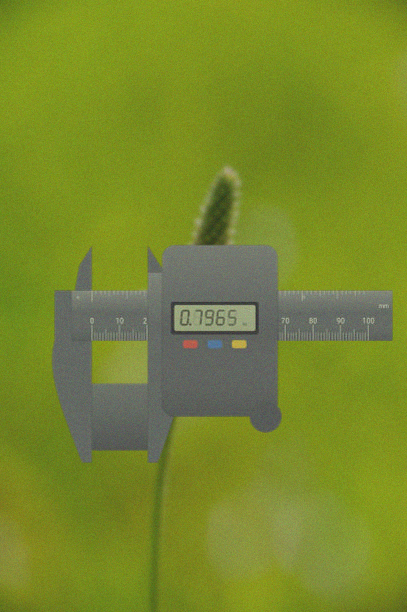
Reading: 0.7965 in
